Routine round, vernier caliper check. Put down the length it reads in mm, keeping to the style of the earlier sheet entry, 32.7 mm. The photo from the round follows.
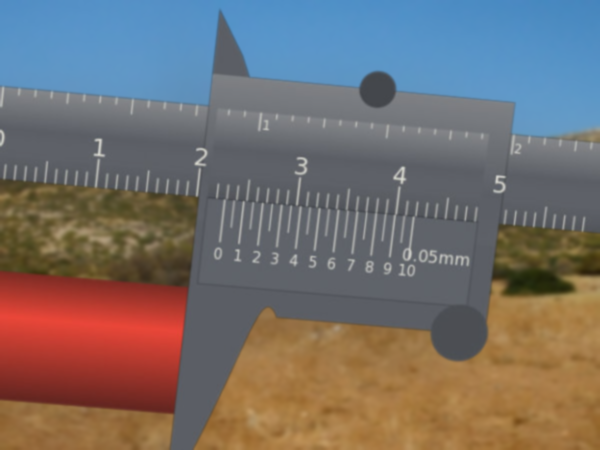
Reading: 22.8 mm
